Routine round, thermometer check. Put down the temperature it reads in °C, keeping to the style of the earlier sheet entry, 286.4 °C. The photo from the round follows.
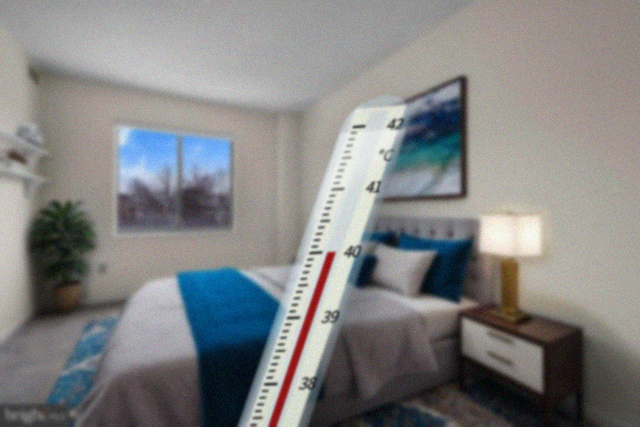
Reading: 40 °C
